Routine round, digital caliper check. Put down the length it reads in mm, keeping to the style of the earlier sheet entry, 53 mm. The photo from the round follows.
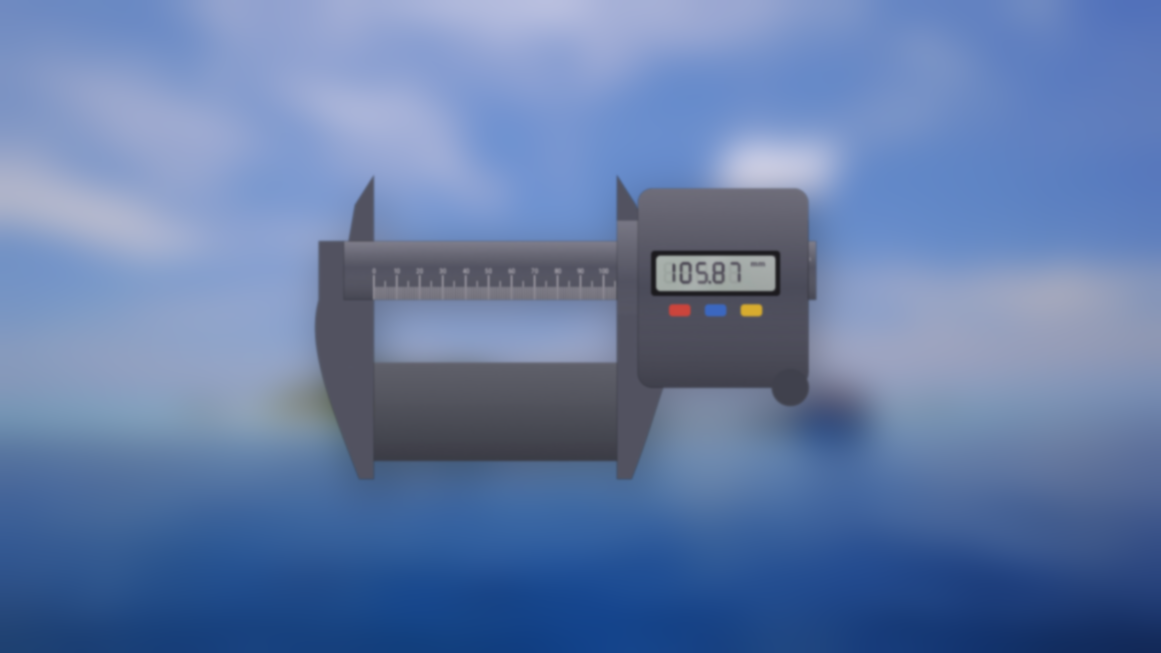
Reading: 105.87 mm
